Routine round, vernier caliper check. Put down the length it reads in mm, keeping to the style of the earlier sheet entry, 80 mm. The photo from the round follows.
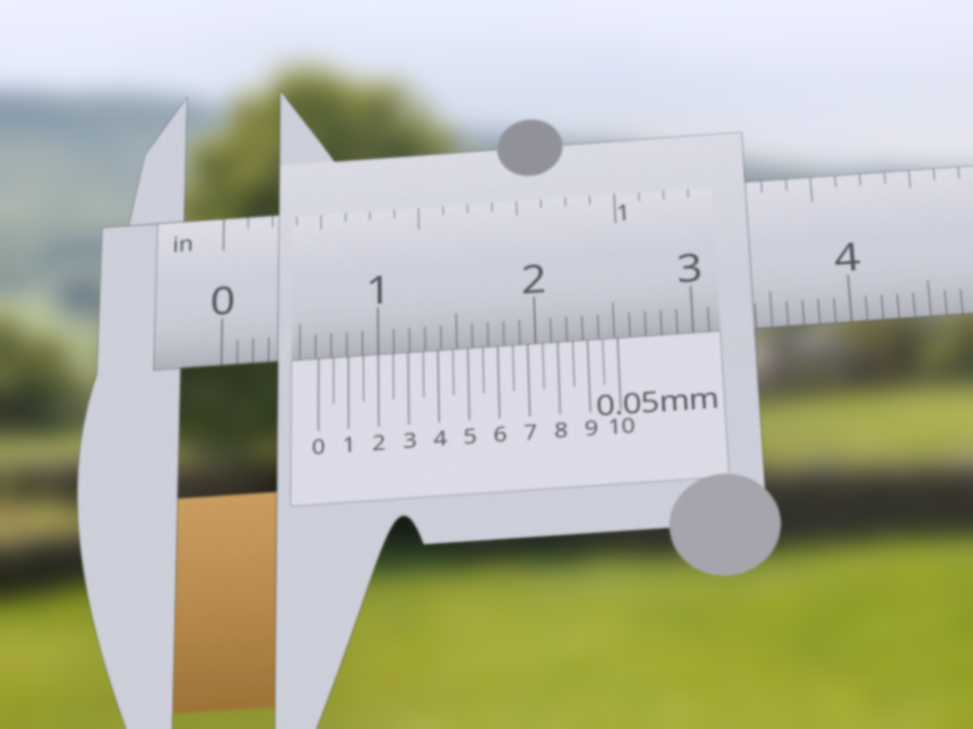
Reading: 6.2 mm
